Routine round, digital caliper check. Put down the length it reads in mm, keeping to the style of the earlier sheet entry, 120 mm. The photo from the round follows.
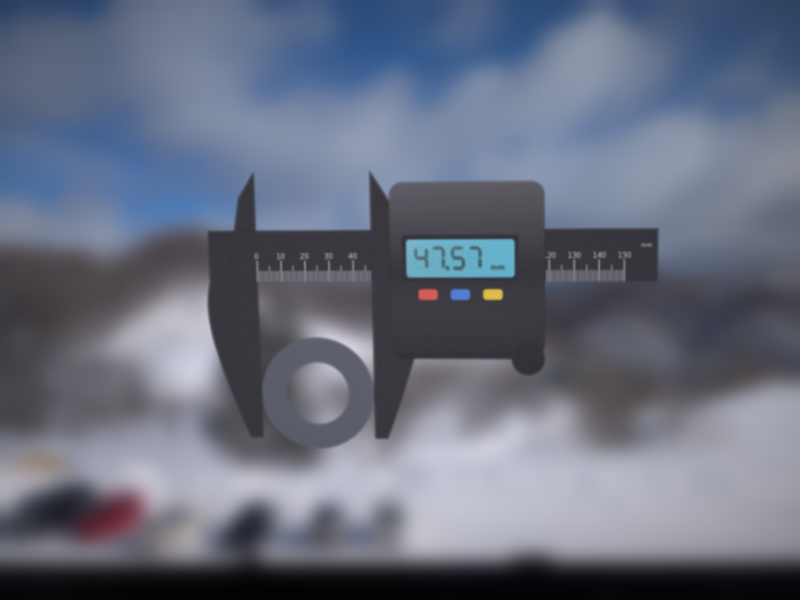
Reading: 47.57 mm
